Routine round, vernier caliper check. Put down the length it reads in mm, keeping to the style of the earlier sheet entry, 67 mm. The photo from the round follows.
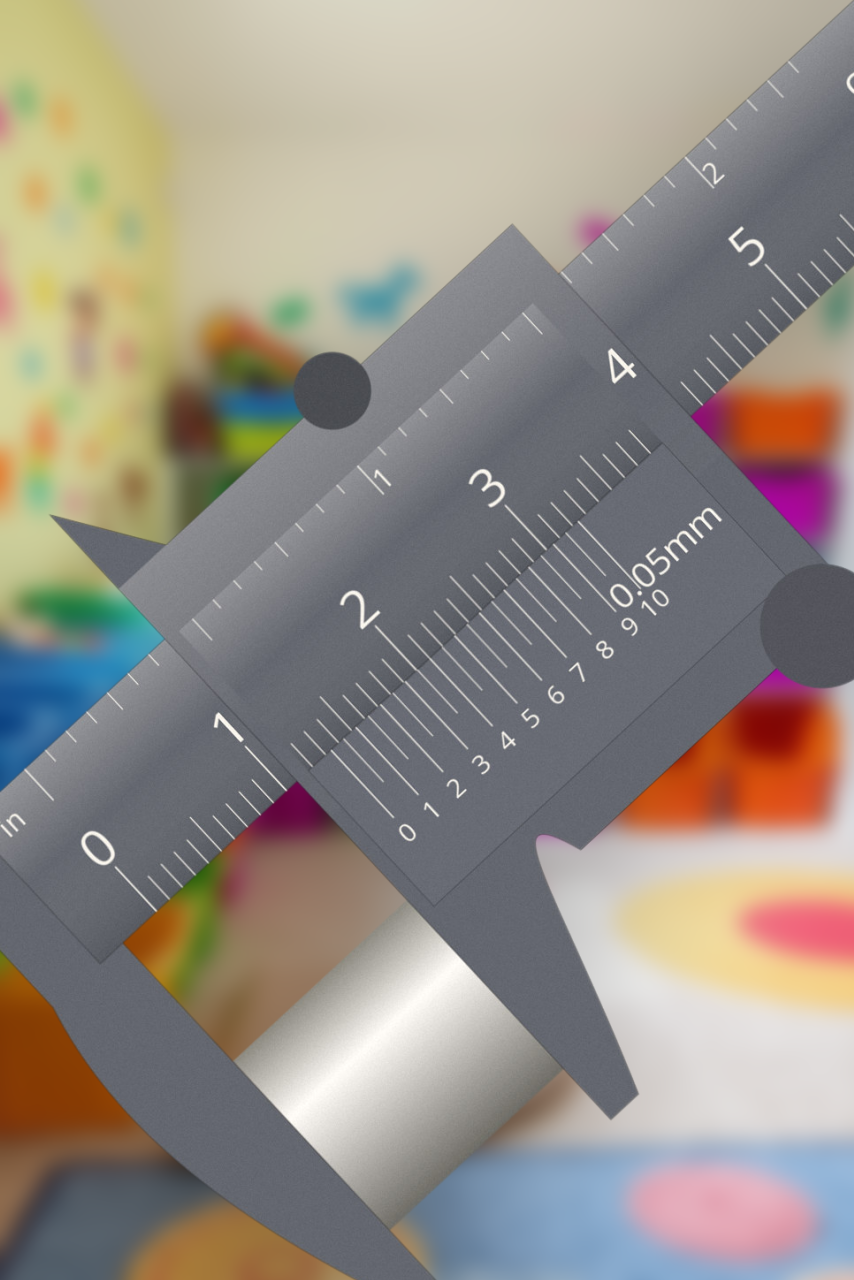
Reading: 13.4 mm
